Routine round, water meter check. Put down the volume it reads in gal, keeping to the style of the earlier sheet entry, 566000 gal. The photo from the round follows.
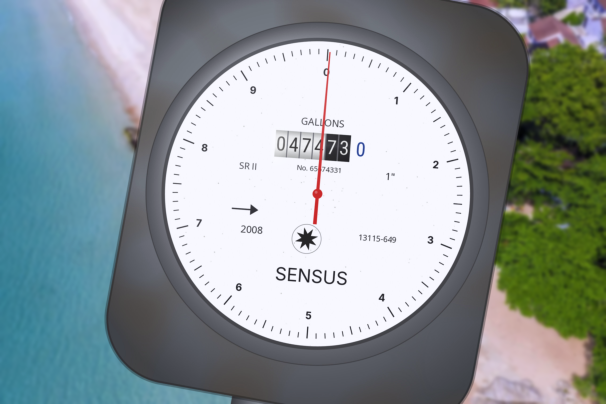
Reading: 474730.0 gal
